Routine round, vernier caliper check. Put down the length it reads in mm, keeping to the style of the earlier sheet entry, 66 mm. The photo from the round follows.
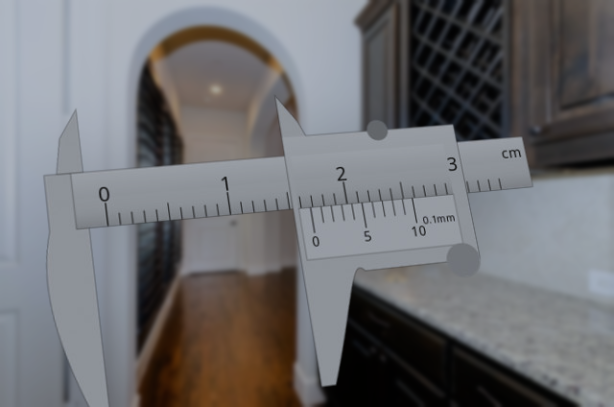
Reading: 16.8 mm
